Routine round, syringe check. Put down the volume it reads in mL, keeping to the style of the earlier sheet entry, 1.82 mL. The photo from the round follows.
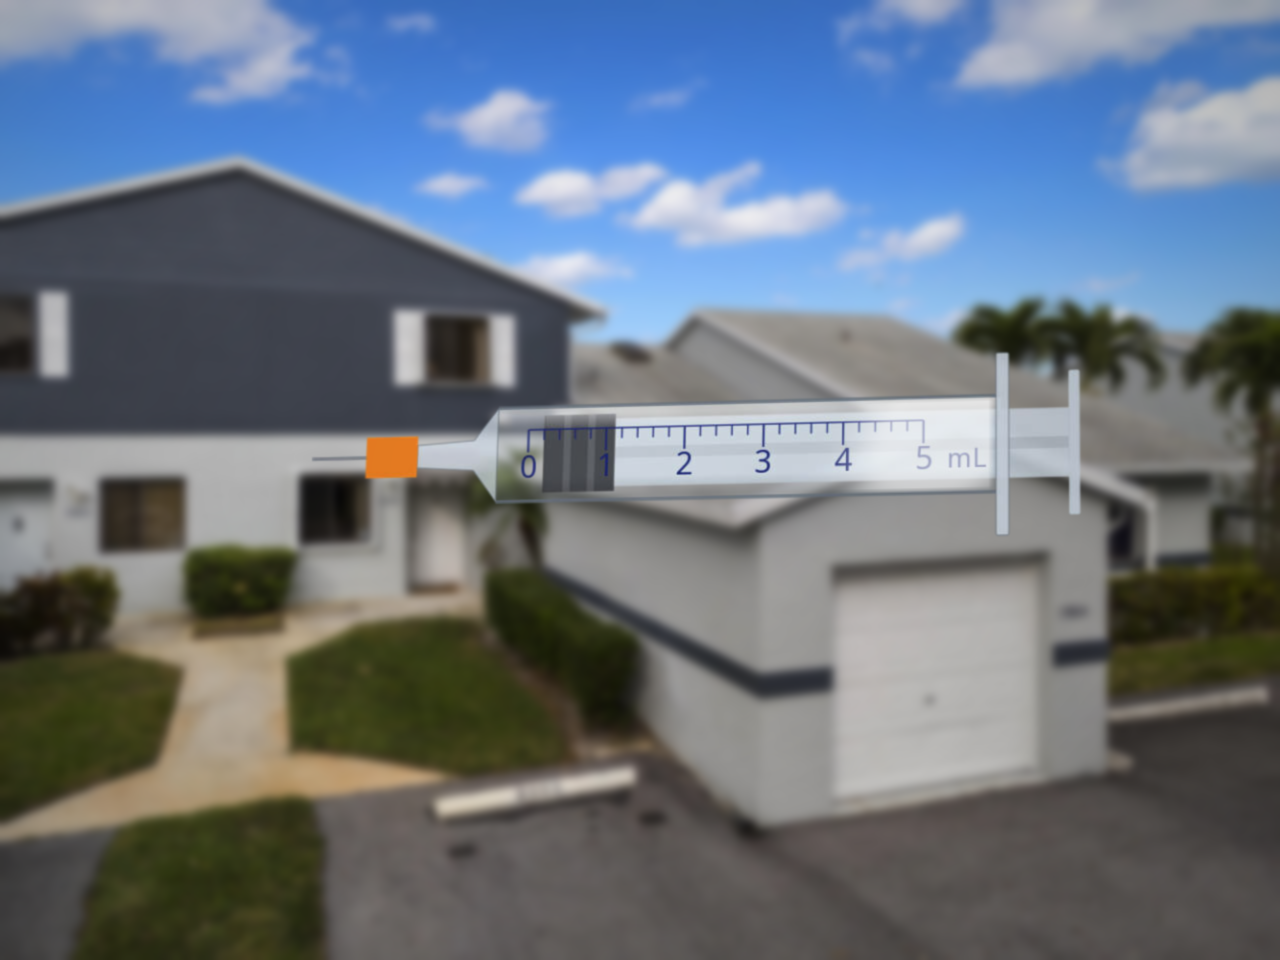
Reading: 0.2 mL
